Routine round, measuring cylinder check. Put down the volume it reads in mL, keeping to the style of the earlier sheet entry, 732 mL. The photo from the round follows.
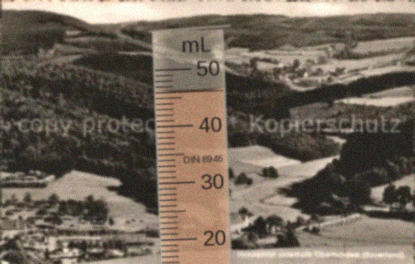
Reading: 46 mL
